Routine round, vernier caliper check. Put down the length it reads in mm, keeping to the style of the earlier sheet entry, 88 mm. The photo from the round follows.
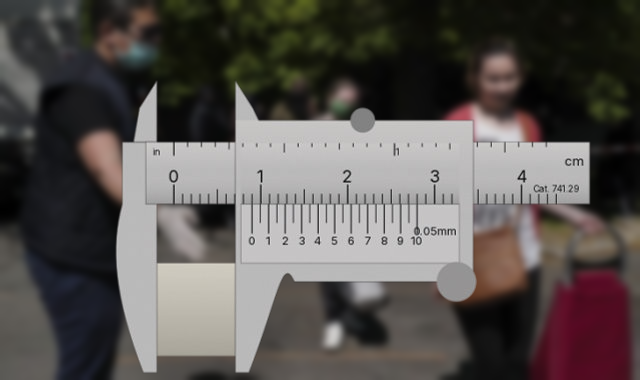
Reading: 9.0 mm
